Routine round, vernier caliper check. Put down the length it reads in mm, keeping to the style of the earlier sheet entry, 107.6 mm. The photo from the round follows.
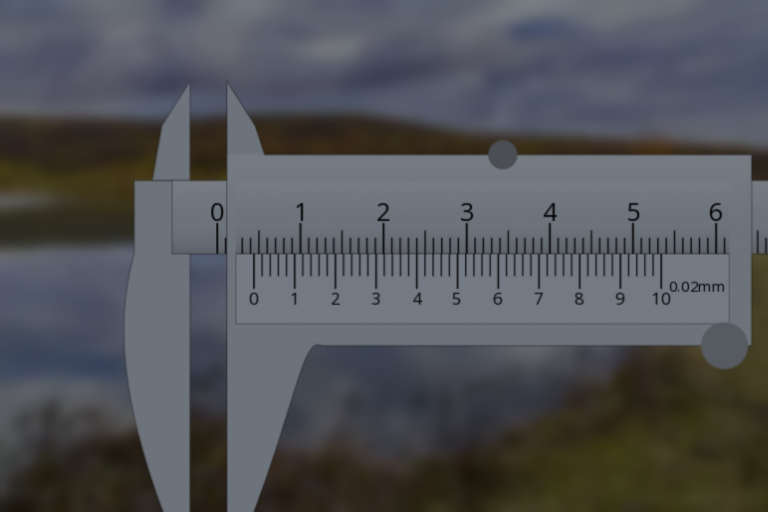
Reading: 4.4 mm
